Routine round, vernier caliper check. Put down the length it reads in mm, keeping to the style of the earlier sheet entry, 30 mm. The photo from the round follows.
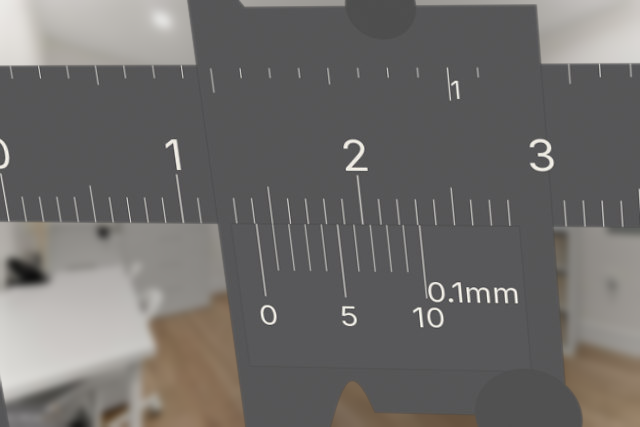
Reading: 14.1 mm
